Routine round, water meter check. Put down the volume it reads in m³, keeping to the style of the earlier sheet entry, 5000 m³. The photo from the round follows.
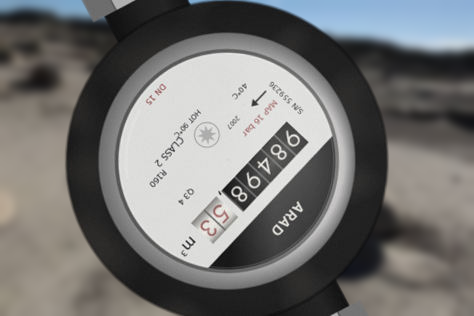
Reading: 98498.53 m³
